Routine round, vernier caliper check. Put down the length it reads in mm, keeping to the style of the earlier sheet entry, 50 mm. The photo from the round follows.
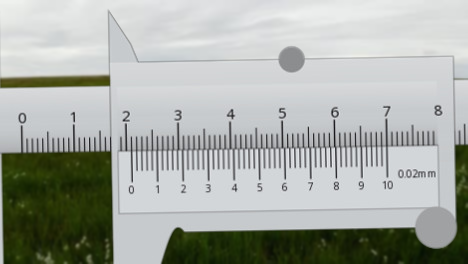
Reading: 21.0 mm
